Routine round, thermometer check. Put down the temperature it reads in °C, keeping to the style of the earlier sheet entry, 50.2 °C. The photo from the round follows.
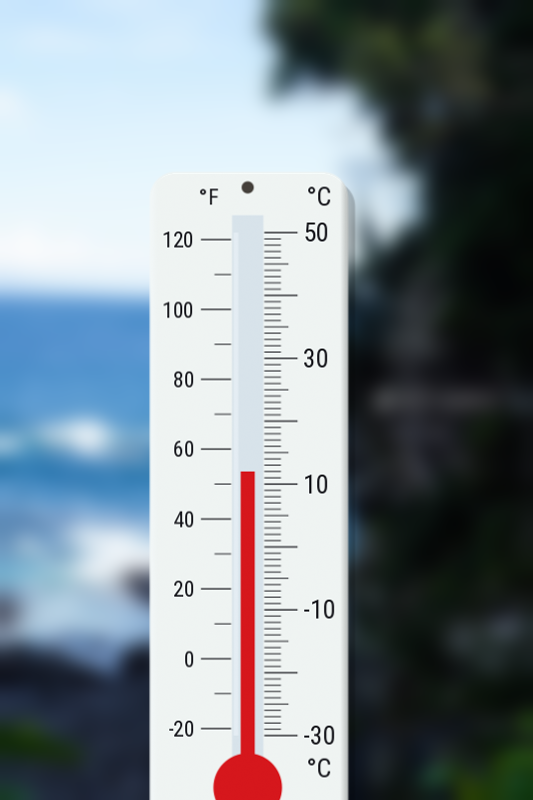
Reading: 12 °C
